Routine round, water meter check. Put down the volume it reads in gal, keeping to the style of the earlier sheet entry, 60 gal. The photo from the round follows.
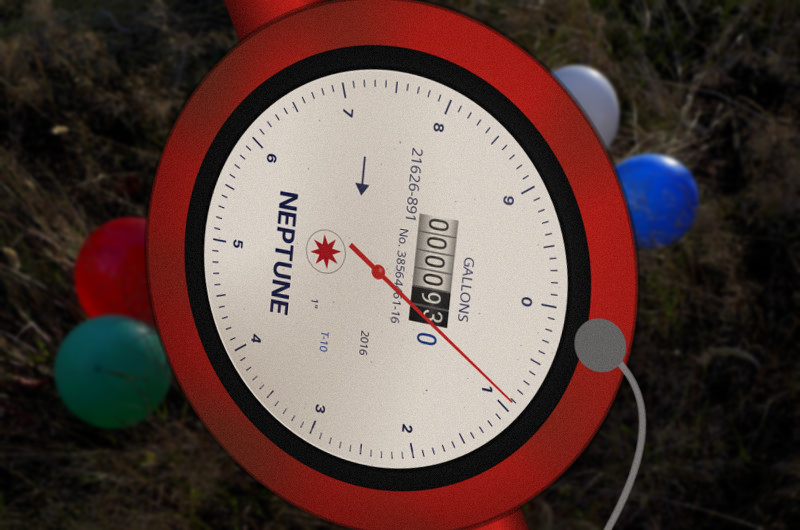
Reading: 930.9 gal
